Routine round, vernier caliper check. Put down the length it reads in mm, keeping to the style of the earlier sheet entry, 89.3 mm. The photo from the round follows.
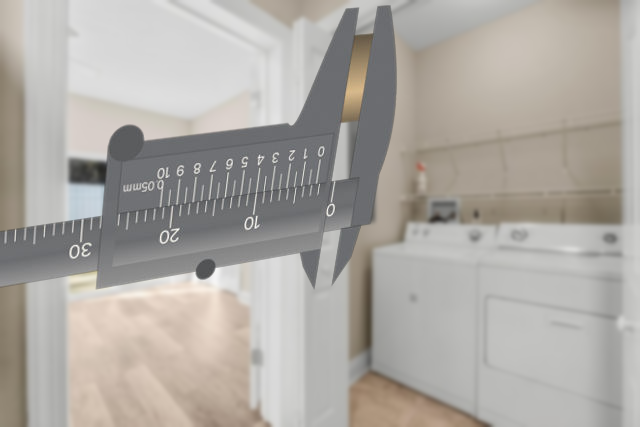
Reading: 2.4 mm
